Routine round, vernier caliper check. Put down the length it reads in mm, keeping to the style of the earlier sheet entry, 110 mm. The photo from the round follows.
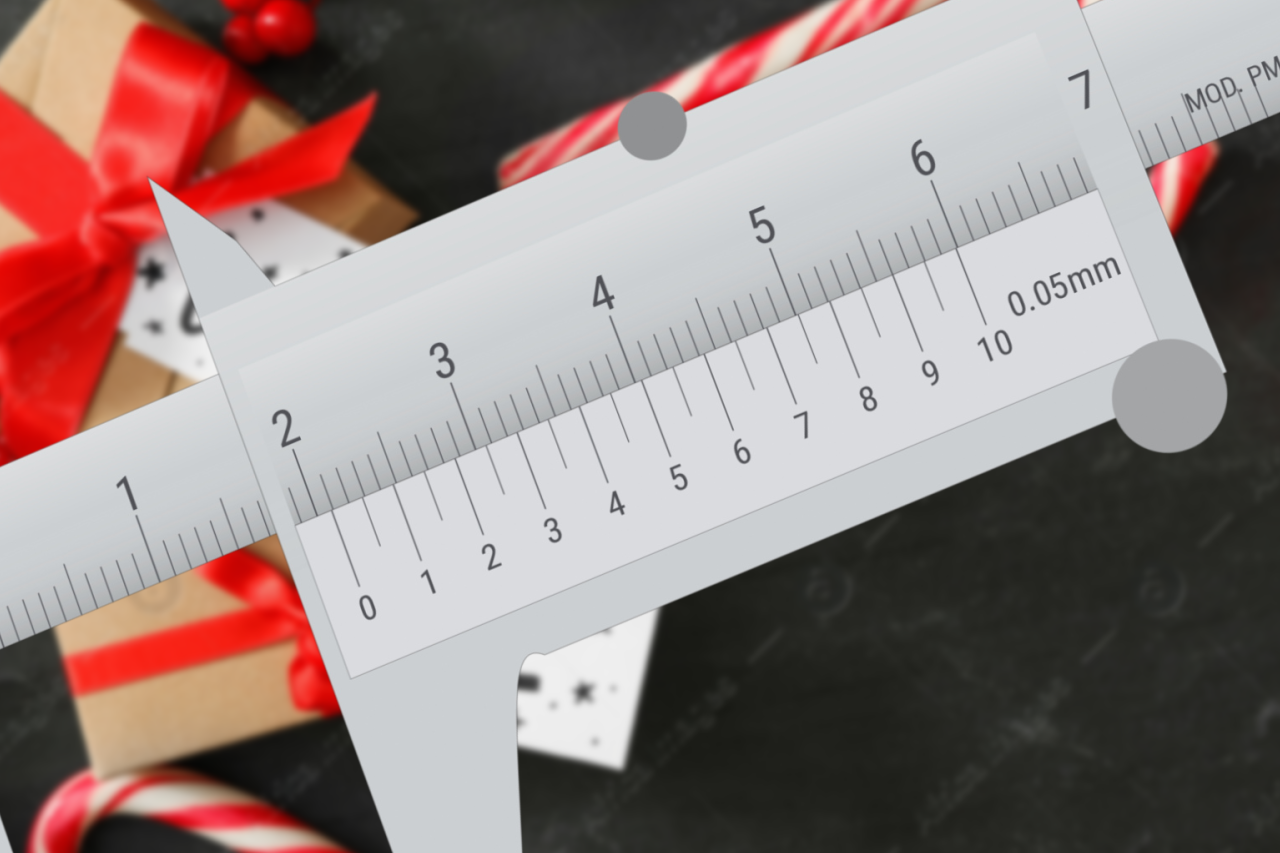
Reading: 20.9 mm
